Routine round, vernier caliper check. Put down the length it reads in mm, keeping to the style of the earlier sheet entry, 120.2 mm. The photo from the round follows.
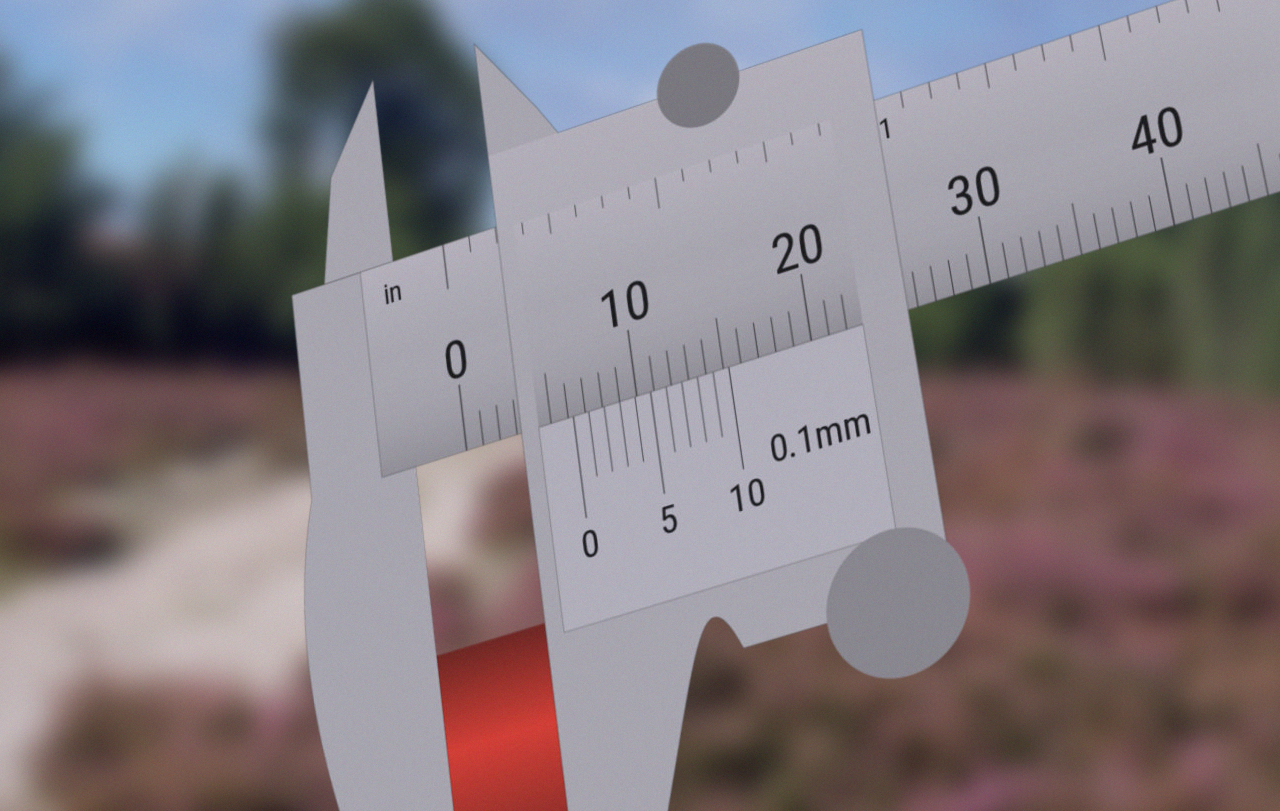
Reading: 6.3 mm
